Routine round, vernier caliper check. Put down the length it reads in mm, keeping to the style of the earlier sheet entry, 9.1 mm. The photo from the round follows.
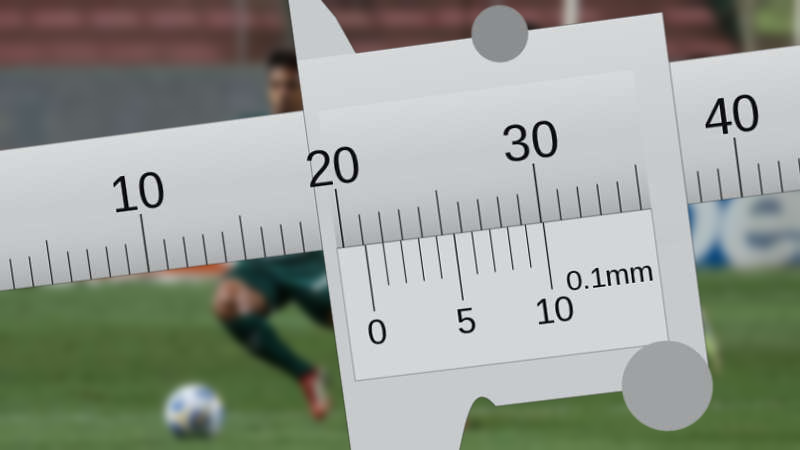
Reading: 21.1 mm
